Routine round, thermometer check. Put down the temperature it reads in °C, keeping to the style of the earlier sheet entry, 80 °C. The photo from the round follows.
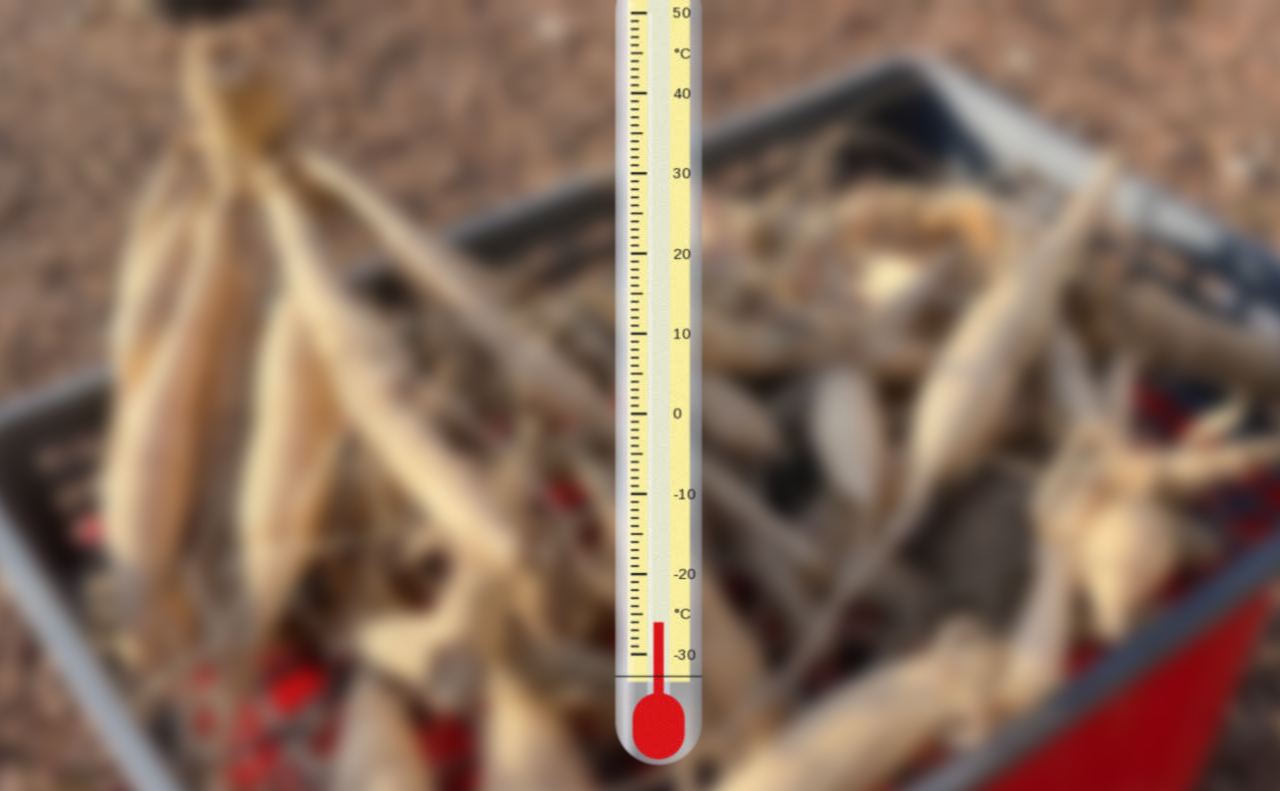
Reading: -26 °C
